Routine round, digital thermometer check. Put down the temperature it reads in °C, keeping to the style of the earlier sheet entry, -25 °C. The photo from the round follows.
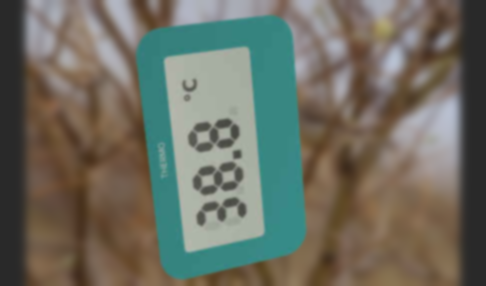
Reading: 38.8 °C
